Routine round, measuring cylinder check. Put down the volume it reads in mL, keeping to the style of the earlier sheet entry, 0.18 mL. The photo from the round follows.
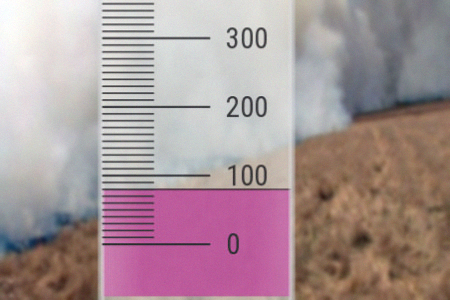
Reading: 80 mL
